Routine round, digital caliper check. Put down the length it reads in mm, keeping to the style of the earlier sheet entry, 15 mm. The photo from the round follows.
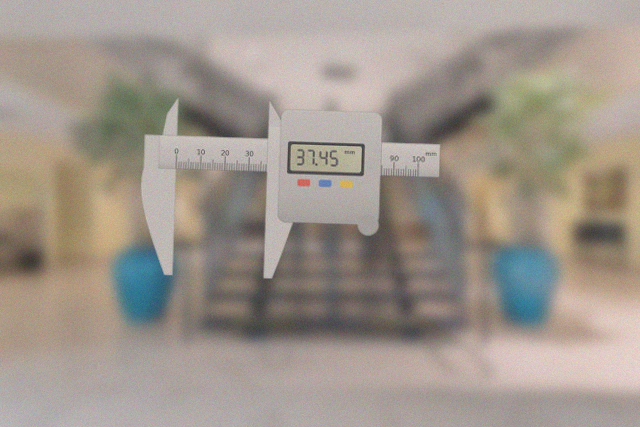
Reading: 37.45 mm
